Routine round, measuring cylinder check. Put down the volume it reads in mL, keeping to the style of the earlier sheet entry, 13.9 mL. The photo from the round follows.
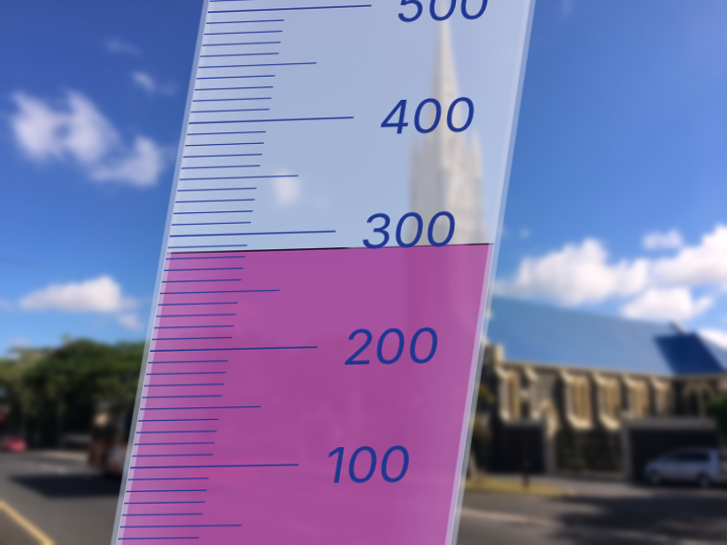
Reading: 285 mL
